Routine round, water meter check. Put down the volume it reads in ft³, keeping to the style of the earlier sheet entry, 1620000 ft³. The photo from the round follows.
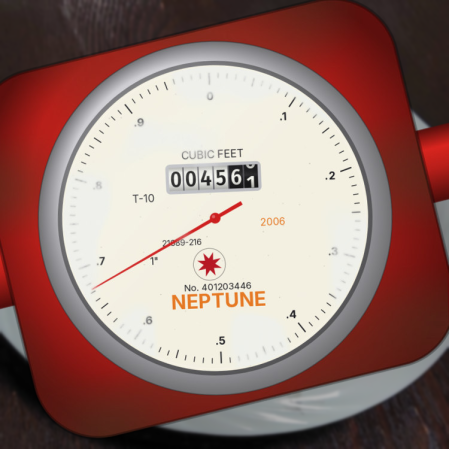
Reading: 4560.67 ft³
